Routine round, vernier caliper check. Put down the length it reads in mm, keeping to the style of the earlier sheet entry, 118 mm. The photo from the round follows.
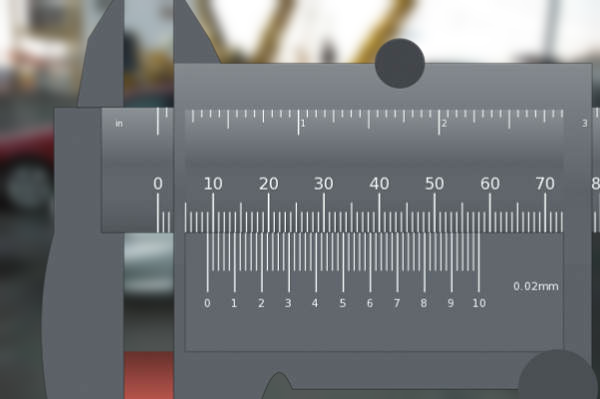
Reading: 9.0 mm
